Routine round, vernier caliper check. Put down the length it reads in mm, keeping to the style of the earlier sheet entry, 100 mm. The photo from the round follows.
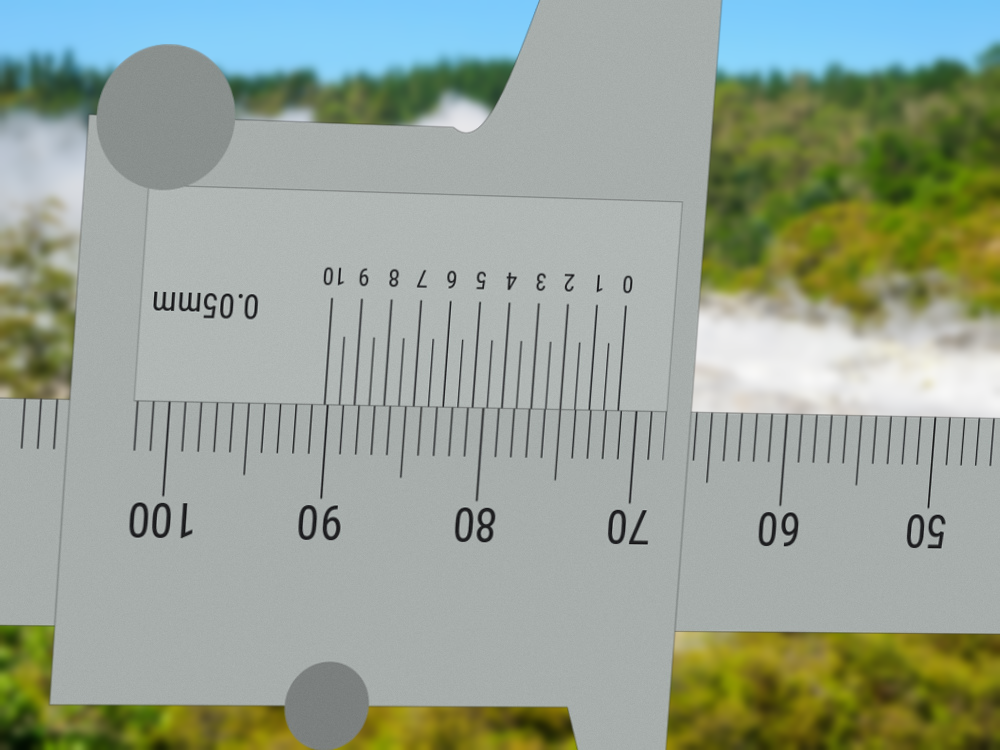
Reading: 71.2 mm
